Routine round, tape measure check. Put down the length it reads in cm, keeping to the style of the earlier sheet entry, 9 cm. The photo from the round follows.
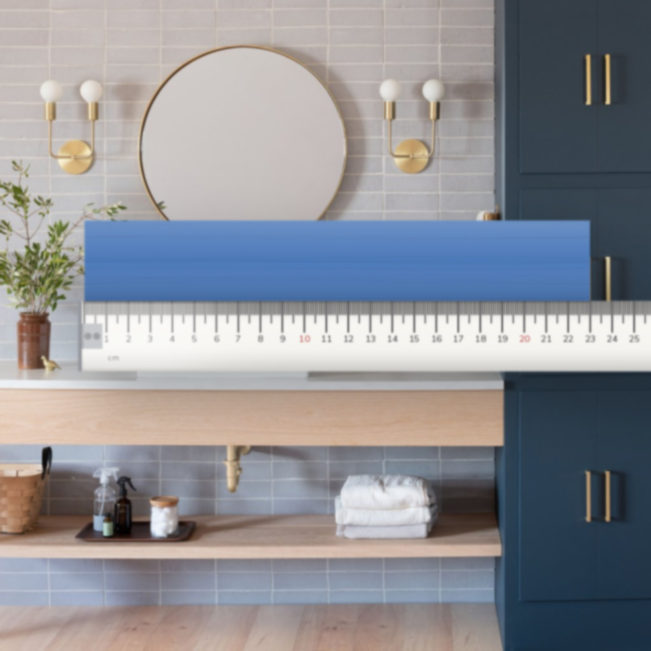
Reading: 23 cm
